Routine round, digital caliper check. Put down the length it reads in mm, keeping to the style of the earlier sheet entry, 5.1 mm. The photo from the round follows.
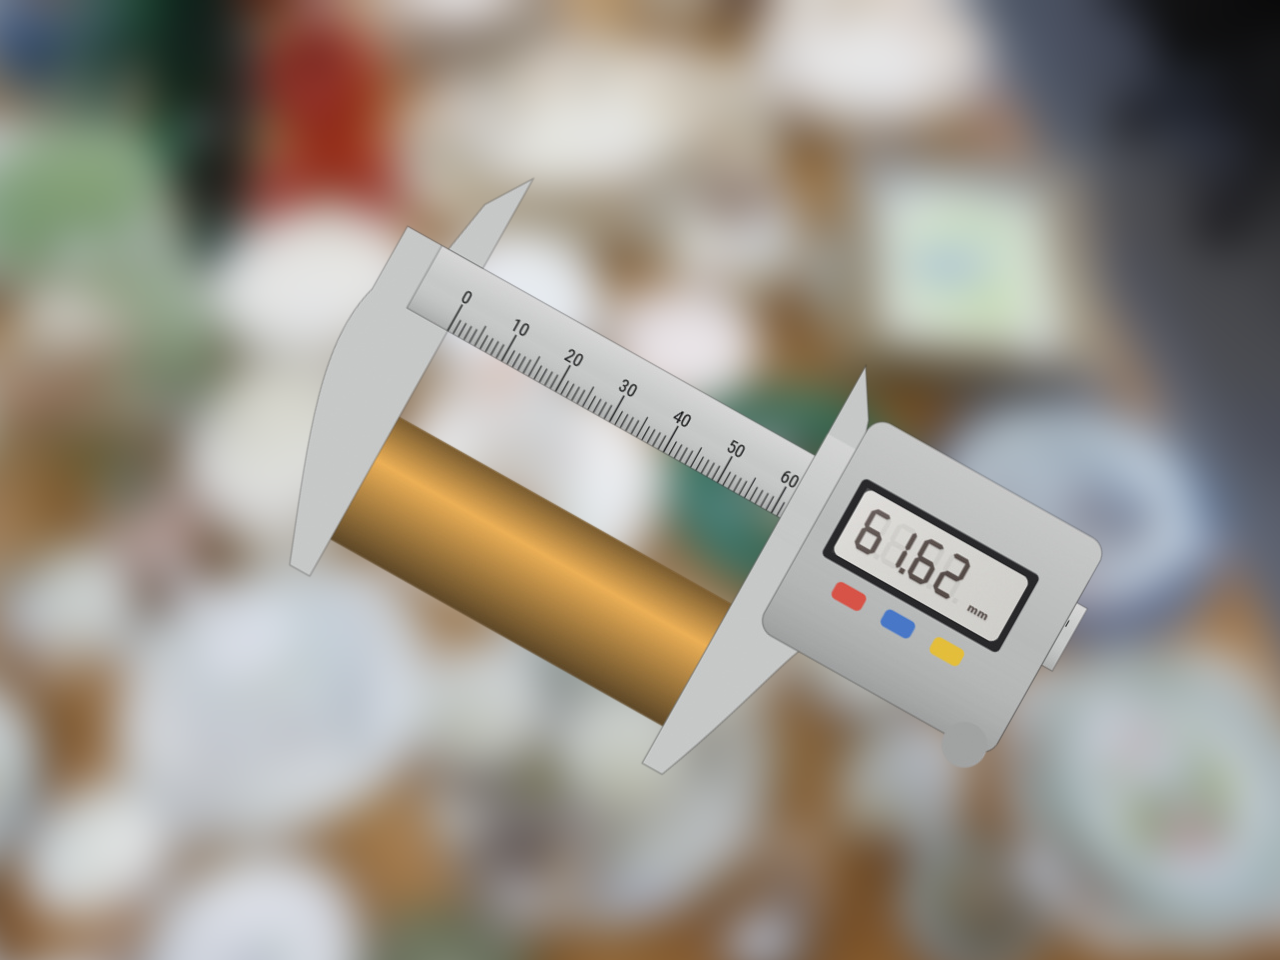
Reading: 61.62 mm
